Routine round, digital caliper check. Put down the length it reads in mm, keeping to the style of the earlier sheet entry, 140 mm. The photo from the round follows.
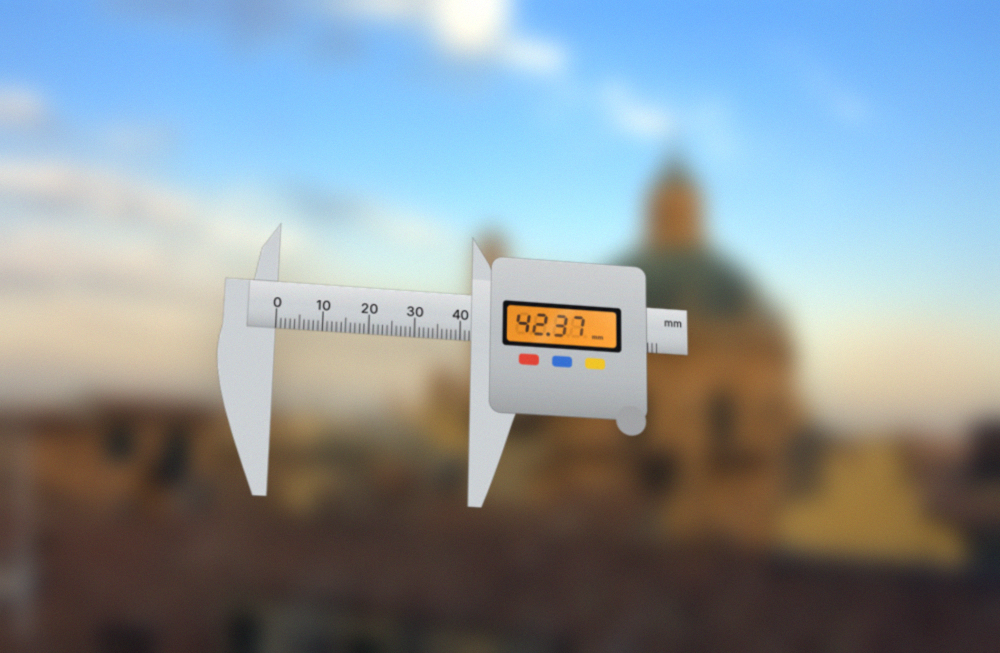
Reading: 42.37 mm
